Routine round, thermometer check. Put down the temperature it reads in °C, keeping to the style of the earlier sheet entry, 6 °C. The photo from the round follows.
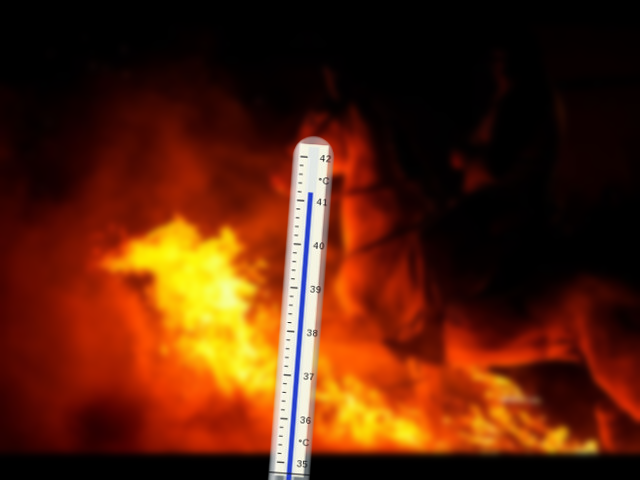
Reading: 41.2 °C
